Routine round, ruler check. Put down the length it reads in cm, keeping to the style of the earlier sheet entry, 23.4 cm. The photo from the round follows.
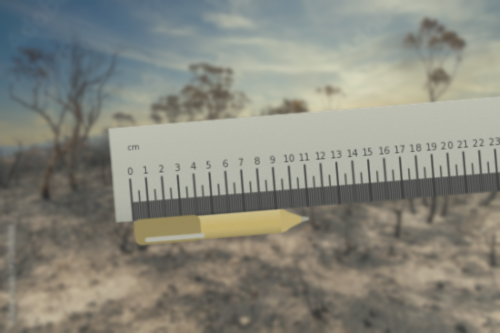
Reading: 11 cm
